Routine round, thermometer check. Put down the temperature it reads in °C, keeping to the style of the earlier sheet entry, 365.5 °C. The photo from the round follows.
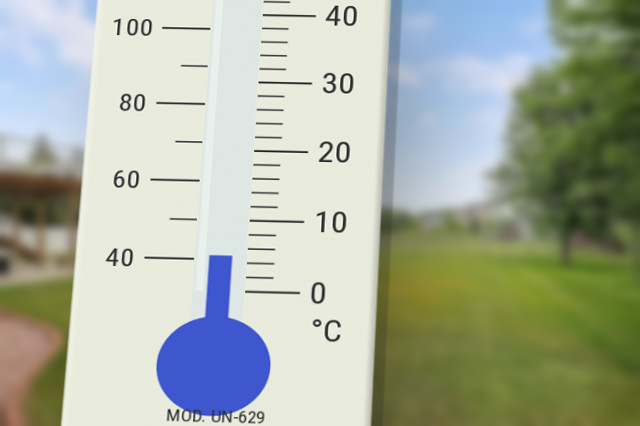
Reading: 5 °C
